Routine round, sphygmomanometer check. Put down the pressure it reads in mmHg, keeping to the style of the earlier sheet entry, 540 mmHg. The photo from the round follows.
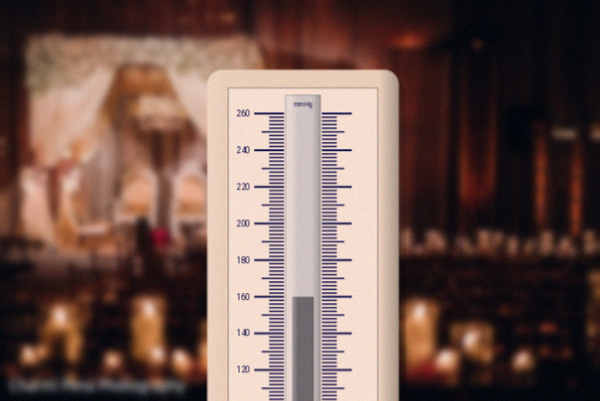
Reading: 160 mmHg
